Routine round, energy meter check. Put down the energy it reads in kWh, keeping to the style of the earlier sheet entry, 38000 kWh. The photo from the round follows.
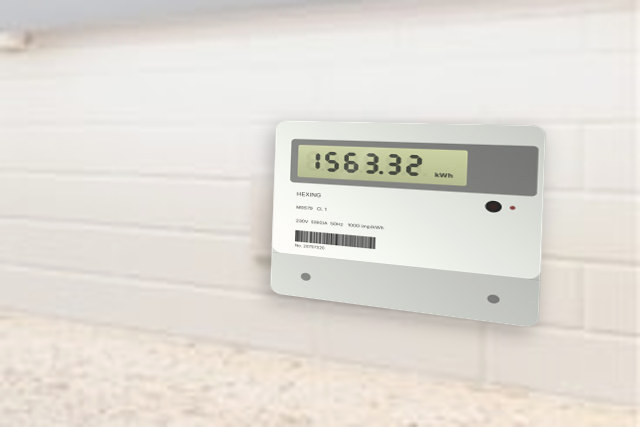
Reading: 1563.32 kWh
